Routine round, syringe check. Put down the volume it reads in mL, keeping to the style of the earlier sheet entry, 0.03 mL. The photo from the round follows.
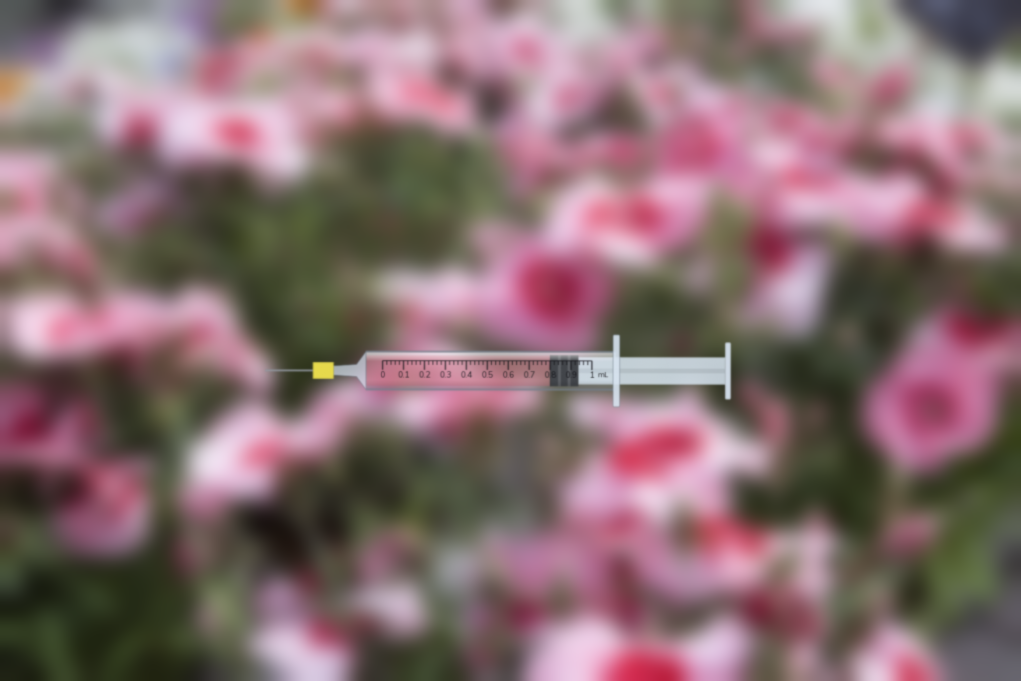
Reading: 0.8 mL
